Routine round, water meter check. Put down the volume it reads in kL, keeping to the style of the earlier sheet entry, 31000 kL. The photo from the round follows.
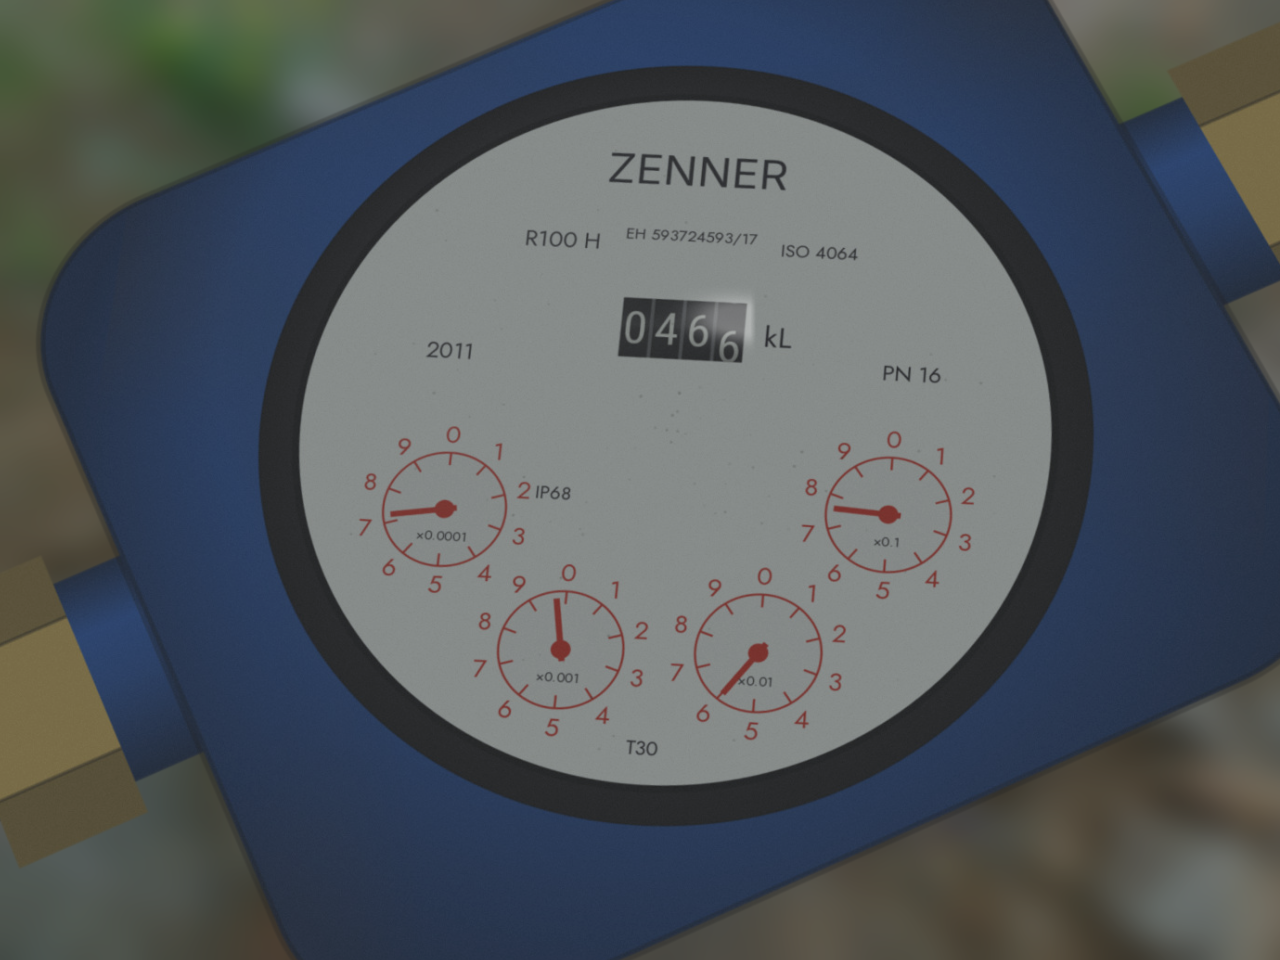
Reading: 465.7597 kL
